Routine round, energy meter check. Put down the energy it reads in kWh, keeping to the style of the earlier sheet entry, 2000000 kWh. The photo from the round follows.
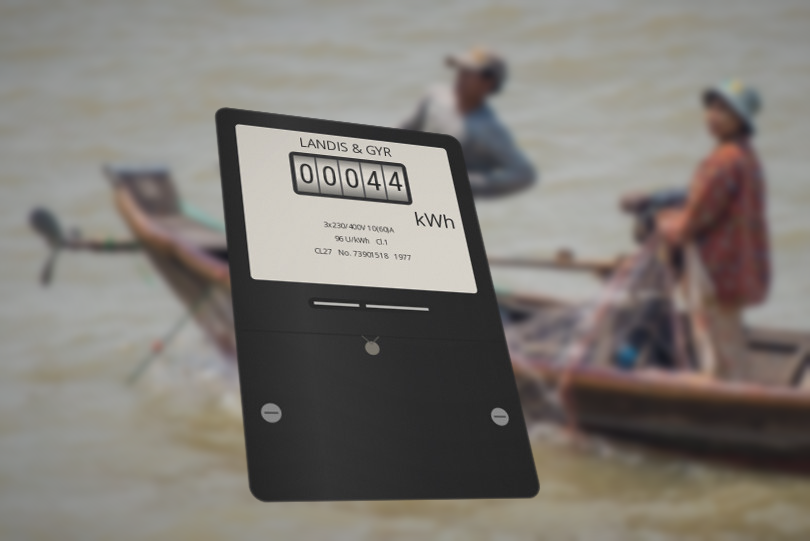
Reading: 44 kWh
